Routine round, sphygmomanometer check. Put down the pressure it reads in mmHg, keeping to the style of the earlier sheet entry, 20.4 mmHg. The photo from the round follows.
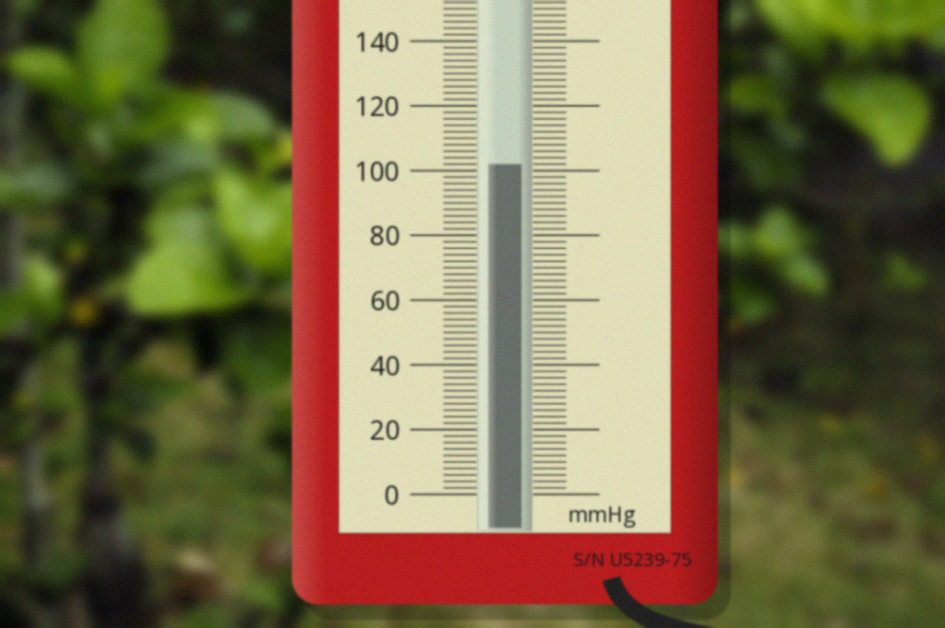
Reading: 102 mmHg
